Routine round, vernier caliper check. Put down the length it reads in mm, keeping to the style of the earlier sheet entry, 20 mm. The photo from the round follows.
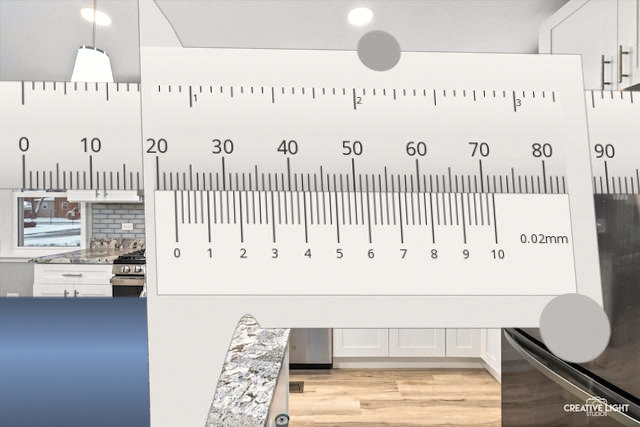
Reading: 22.6 mm
